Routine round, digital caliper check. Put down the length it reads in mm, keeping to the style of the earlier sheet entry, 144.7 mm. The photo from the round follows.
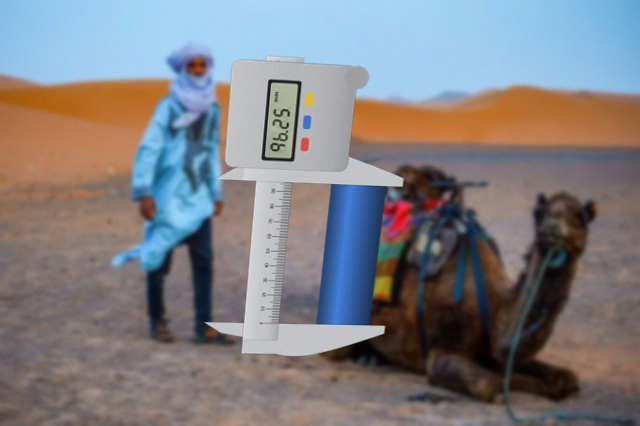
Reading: 96.25 mm
